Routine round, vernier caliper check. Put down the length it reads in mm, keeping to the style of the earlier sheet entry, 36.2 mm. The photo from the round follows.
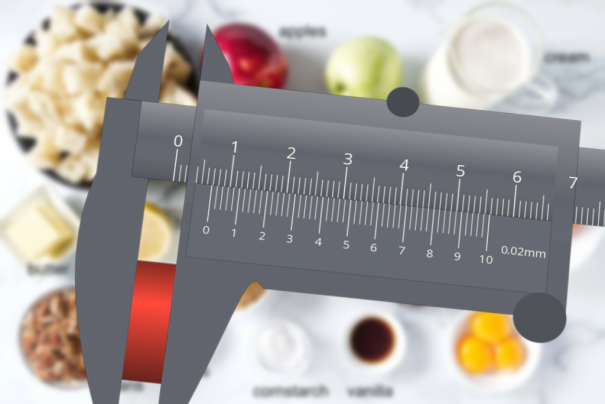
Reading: 6.8 mm
